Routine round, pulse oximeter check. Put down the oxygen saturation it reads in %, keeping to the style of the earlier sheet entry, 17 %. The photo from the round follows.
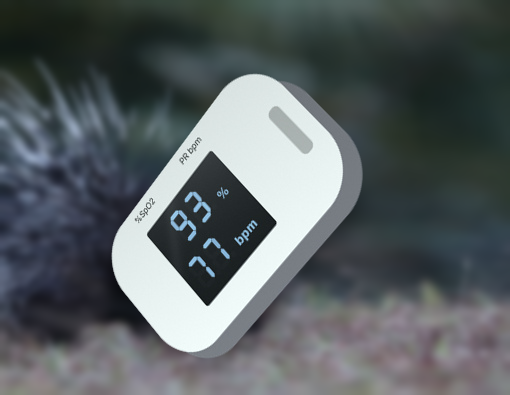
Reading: 93 %
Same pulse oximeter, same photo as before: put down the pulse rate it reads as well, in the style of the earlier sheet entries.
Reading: 77 bpm
